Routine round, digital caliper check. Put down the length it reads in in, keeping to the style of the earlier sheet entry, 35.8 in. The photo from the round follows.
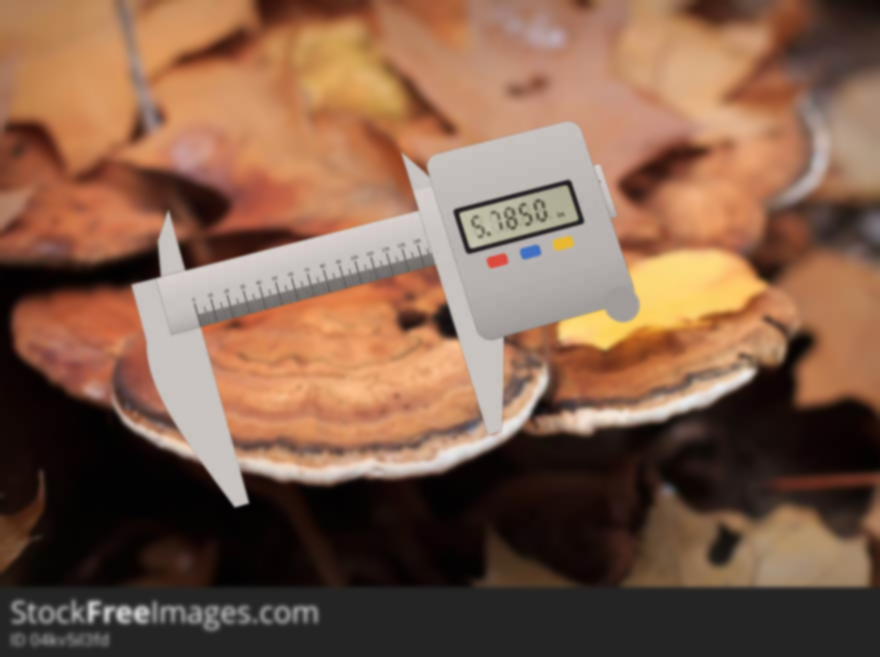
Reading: 5.7850 in
